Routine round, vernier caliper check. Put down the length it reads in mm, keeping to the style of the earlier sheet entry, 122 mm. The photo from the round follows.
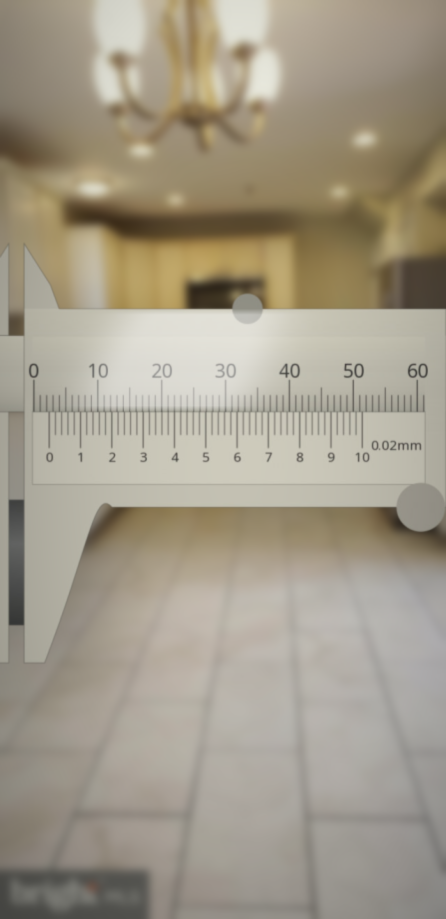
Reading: 2.4 mm
